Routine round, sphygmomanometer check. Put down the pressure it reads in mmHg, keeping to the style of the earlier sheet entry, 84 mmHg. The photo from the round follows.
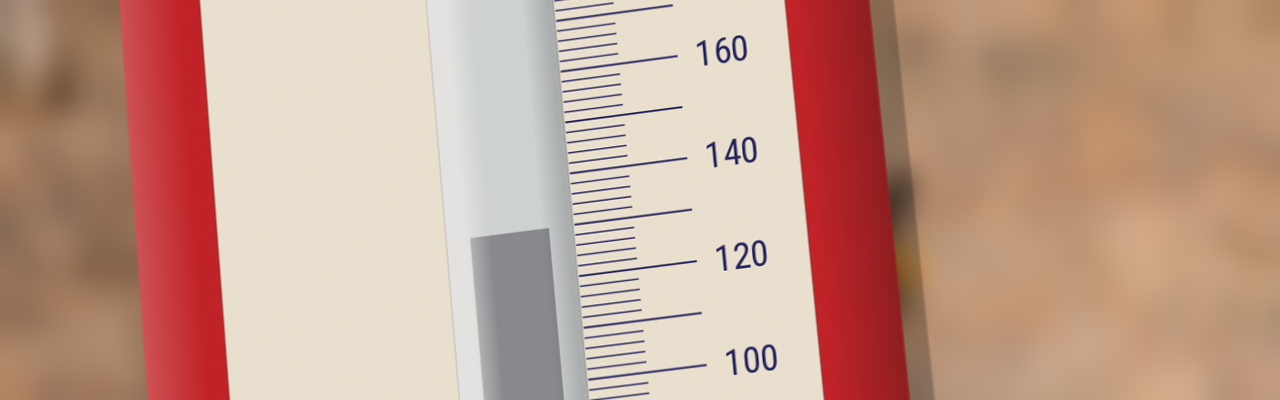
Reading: 130 mmHg
